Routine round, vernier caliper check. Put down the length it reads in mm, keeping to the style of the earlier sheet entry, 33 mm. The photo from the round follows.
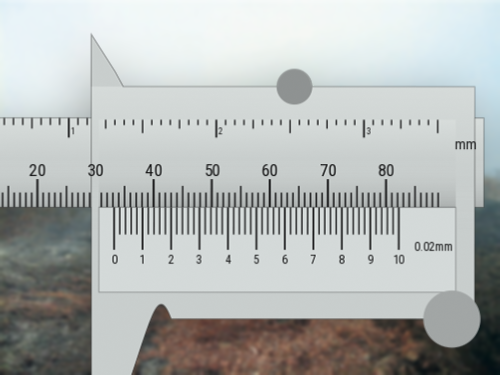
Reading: 33.2 mm
